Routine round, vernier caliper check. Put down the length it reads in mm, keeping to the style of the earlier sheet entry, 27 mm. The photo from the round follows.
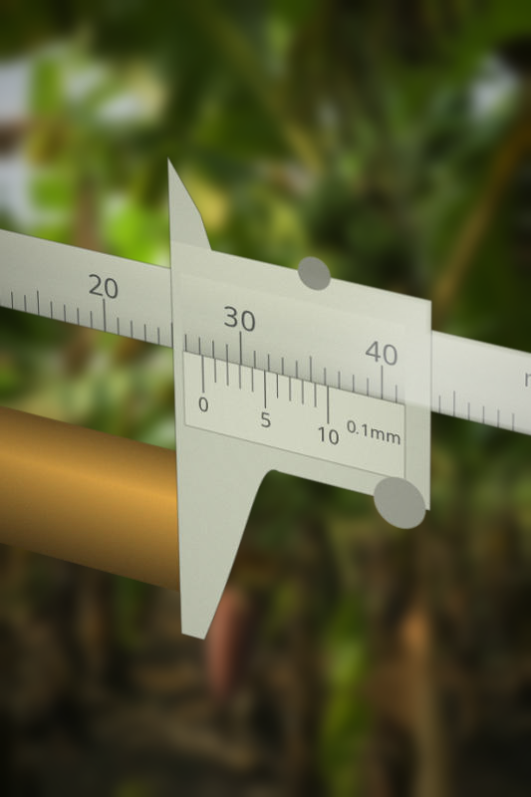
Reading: 27.2 mm
